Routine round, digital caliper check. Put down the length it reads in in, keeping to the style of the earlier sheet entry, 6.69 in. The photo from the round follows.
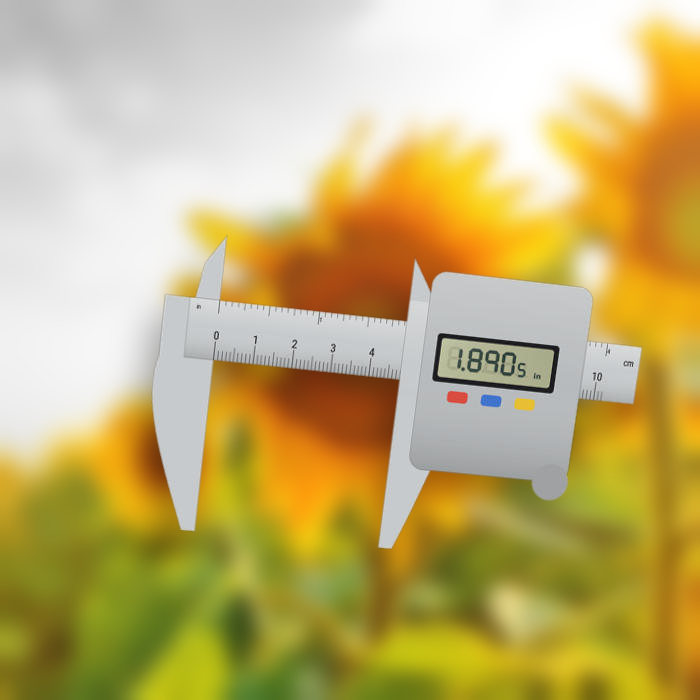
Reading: 1.8905 in
